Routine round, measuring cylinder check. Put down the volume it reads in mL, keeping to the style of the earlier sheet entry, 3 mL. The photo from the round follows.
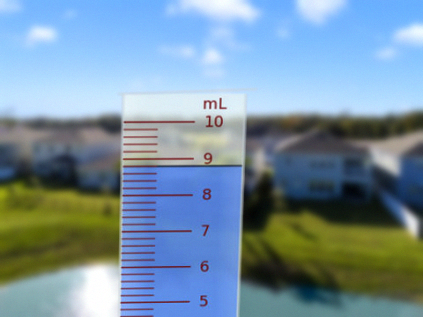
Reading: 8.8 mL
